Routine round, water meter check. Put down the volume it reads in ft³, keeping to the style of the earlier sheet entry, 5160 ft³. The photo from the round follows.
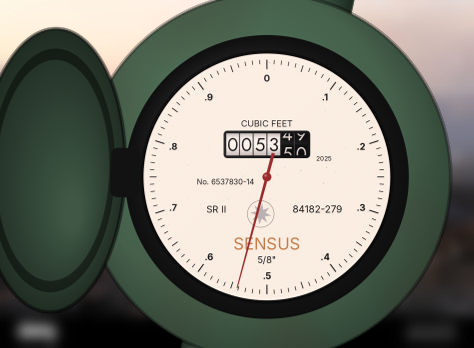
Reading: 5349.54 ft³
